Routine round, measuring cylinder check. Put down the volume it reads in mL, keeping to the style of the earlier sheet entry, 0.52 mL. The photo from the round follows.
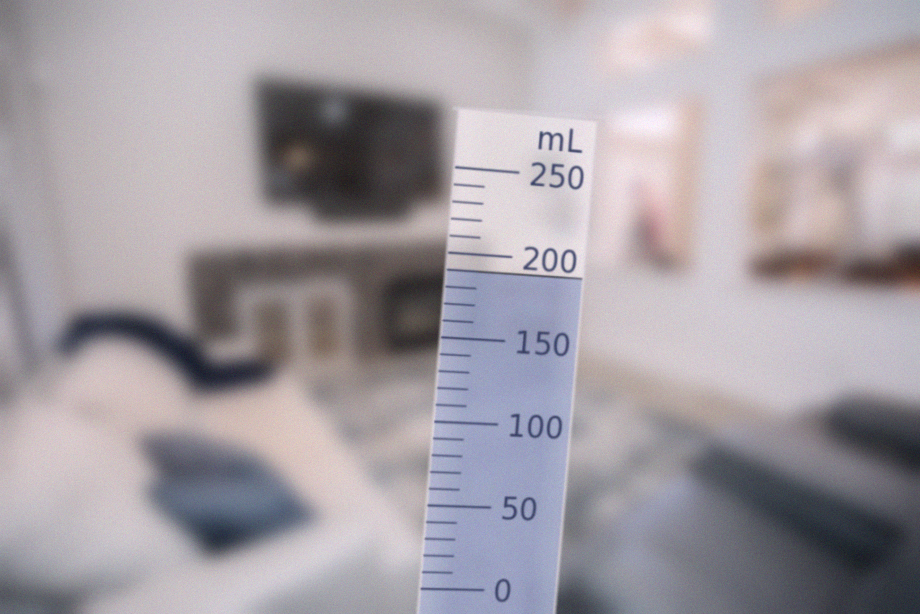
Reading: 190 mL
